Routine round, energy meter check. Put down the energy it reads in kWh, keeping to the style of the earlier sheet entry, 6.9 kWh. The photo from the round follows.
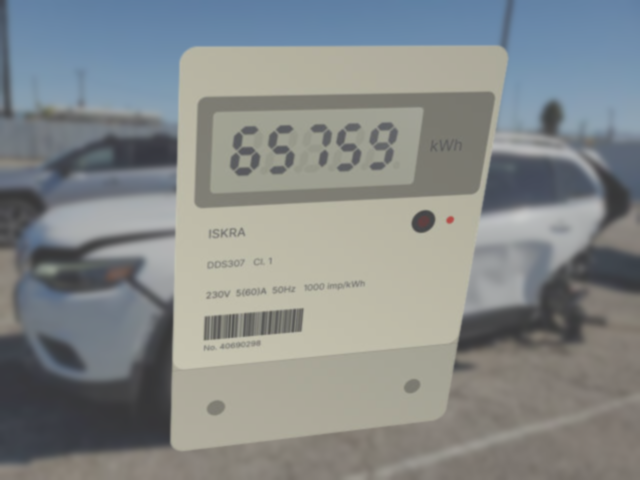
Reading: 65759 kWh
